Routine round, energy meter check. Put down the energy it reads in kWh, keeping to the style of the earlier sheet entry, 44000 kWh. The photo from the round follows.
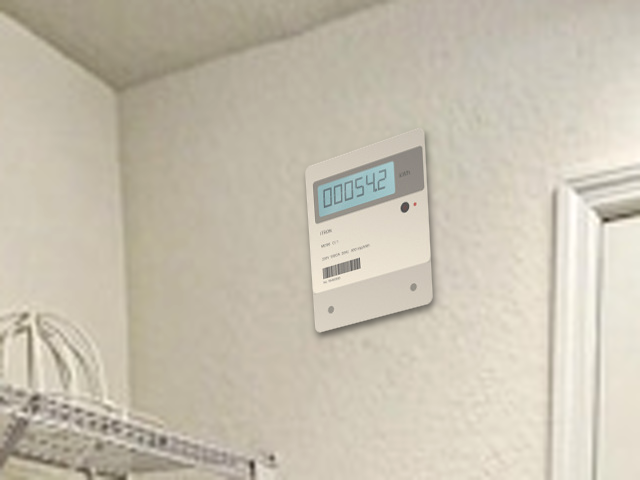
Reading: 54.2 kWh
